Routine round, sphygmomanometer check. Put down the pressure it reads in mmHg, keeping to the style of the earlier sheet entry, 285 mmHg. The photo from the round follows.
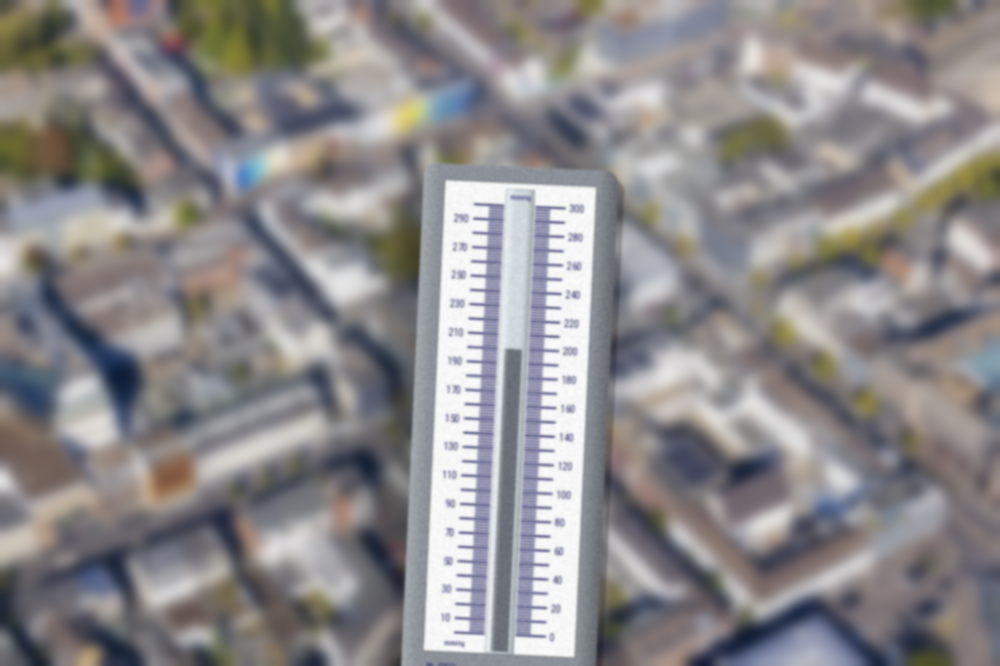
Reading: 200 mmHg
